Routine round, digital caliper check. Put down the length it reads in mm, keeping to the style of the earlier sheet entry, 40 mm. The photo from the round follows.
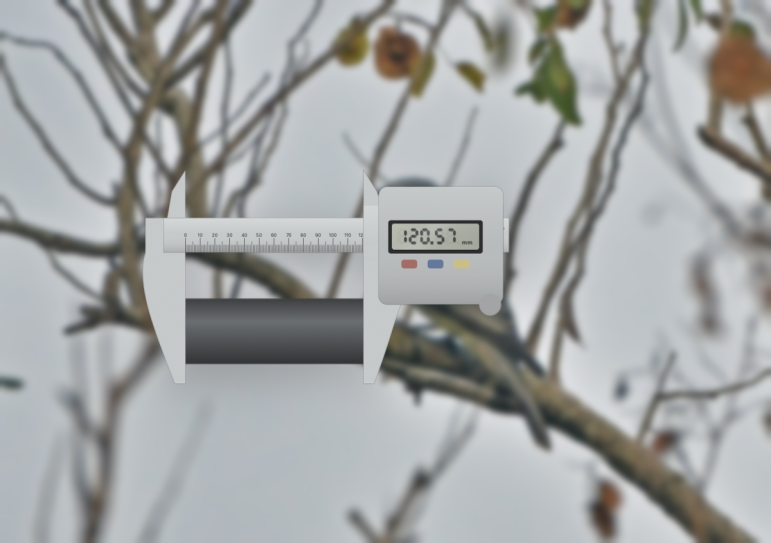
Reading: 120.57 mm
